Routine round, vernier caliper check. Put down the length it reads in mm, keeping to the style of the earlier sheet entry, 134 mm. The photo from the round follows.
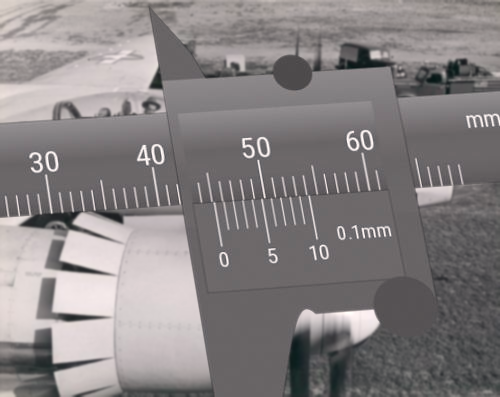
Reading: 45.2 mm
